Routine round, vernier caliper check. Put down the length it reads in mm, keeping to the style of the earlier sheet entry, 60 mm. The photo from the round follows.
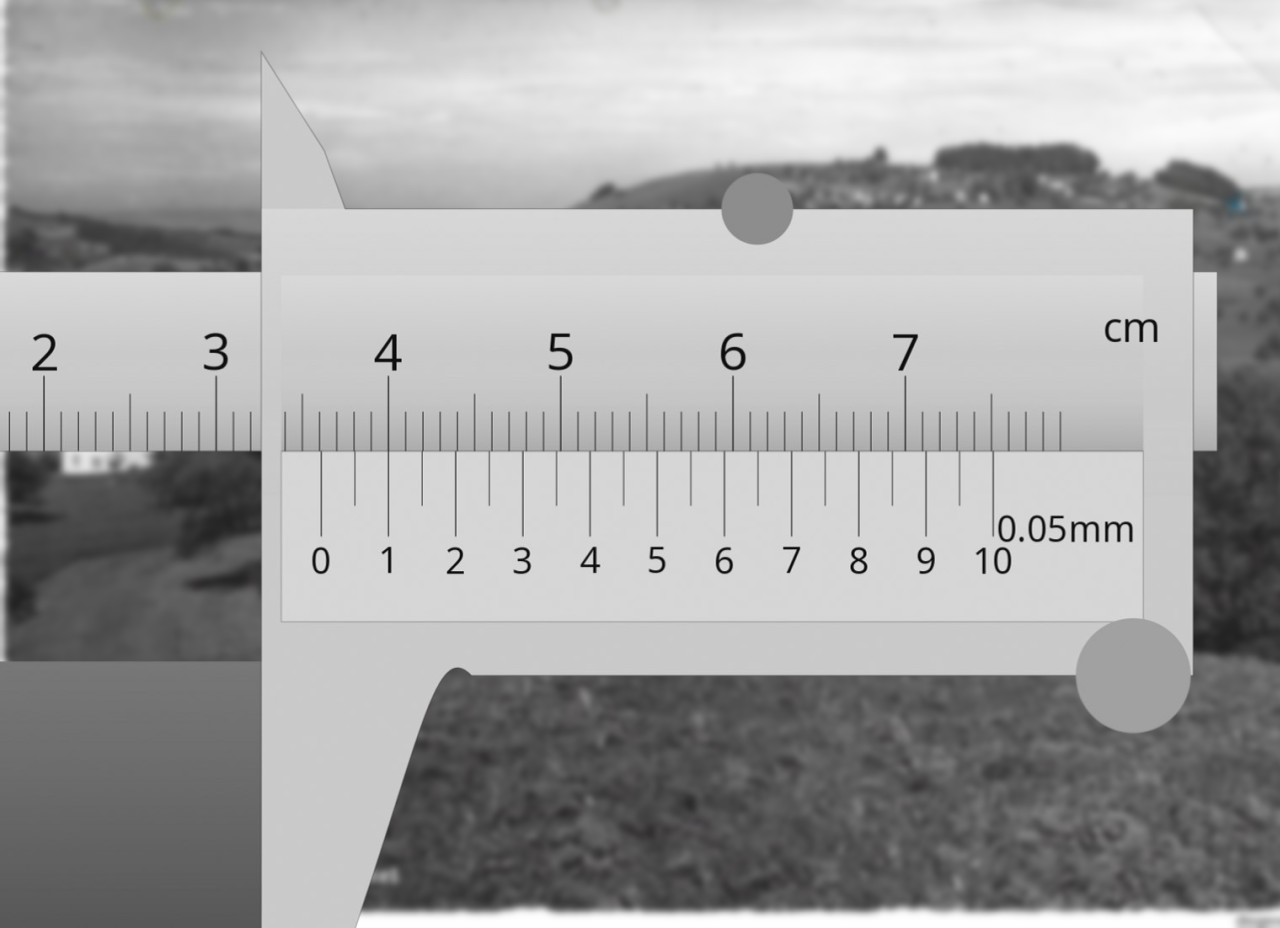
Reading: 36.1 mm
